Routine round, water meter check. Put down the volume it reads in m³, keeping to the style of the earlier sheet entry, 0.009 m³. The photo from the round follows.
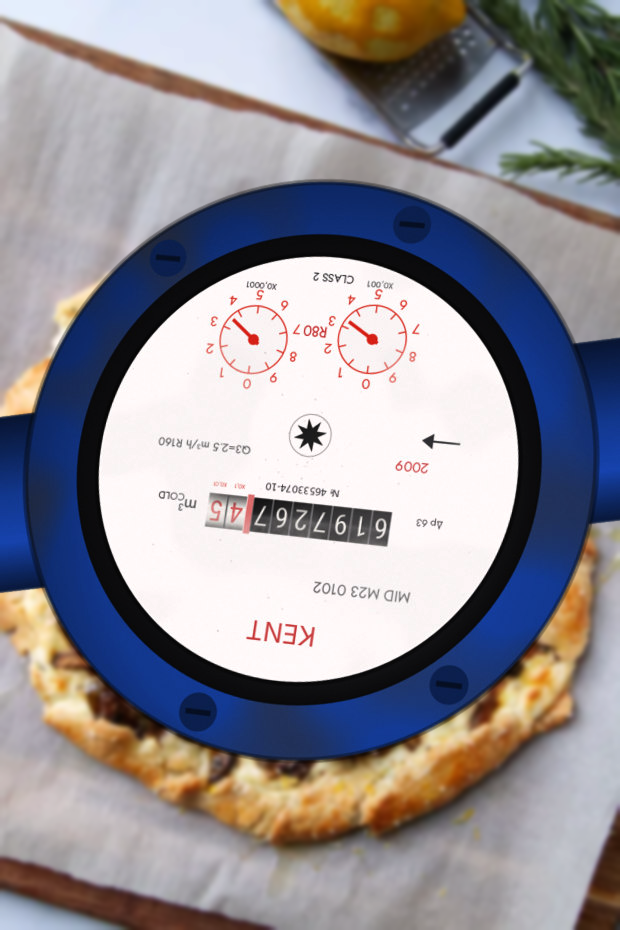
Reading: 6197267.4533 m³
